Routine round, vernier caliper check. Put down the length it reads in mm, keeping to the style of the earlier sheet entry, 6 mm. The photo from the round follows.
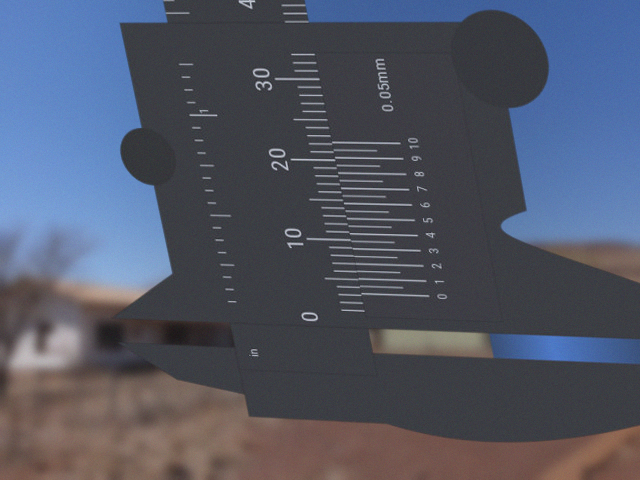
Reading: 3.2 mm
